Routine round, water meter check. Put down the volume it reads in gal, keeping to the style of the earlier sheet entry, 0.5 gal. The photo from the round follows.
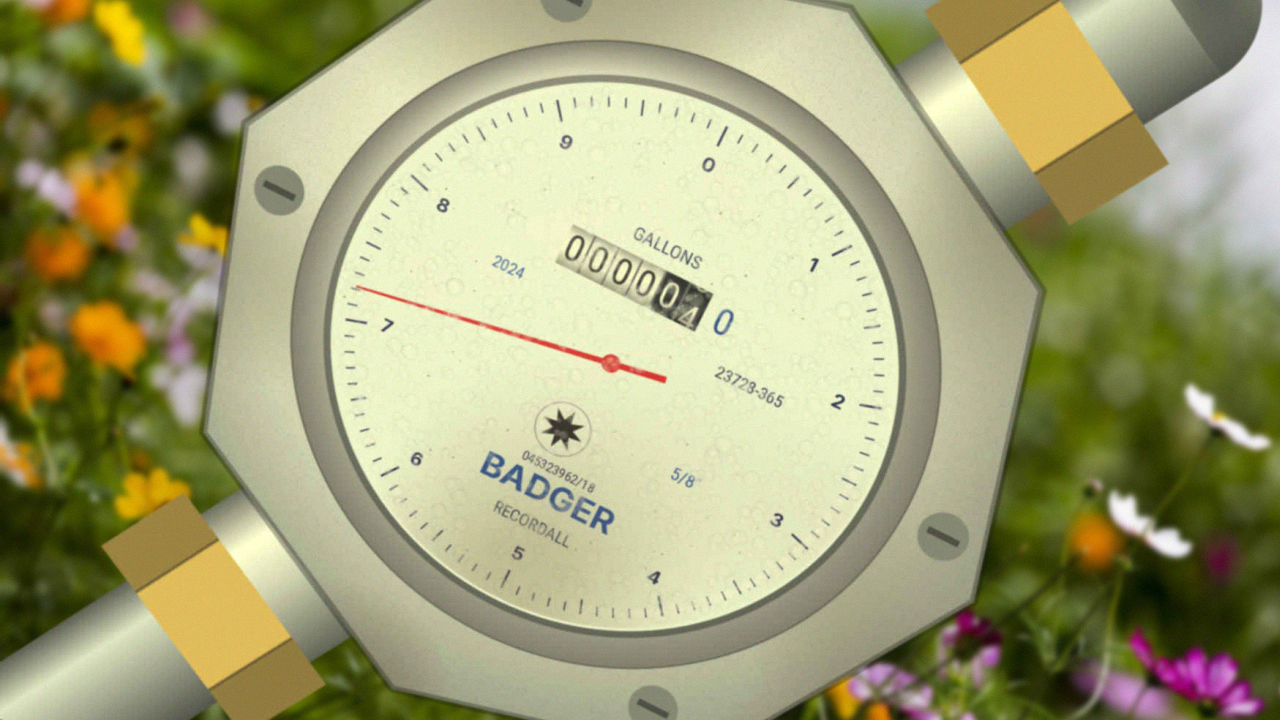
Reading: 37.2 gal
